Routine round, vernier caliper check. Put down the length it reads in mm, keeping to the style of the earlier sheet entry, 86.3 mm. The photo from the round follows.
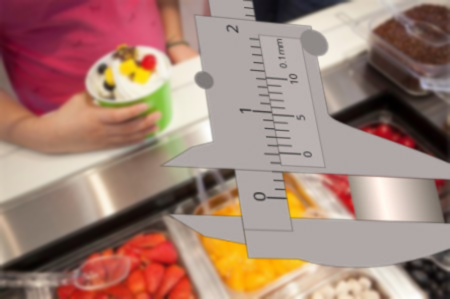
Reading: 5.2 mm
